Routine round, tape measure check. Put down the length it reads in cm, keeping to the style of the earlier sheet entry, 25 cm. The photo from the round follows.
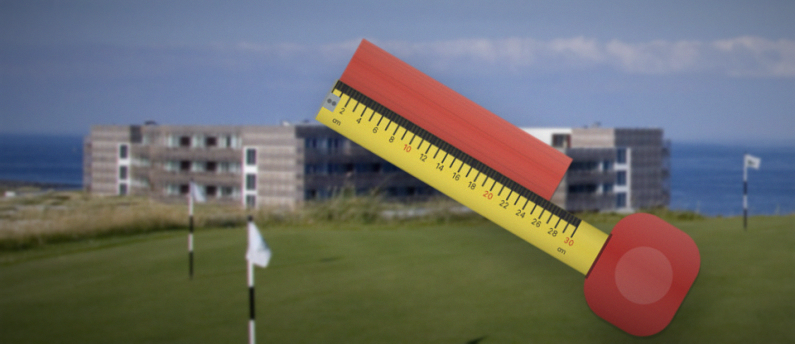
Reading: 26 cm
